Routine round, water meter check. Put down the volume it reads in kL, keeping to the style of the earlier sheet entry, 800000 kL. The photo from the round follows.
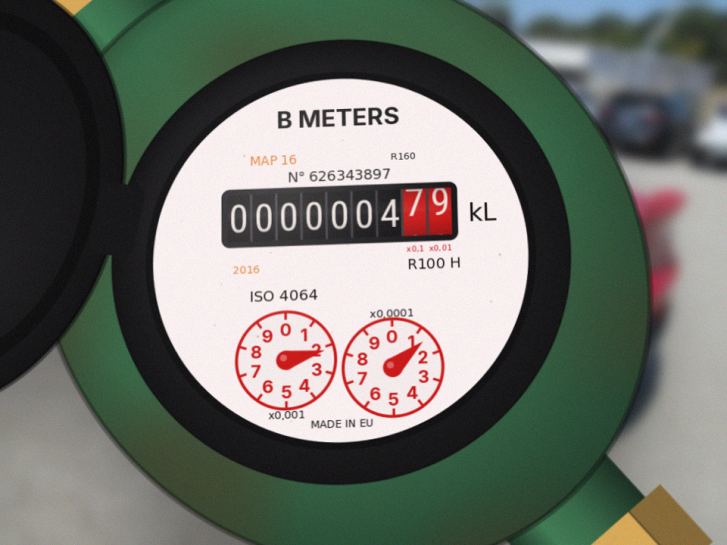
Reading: 4.7921 kL
